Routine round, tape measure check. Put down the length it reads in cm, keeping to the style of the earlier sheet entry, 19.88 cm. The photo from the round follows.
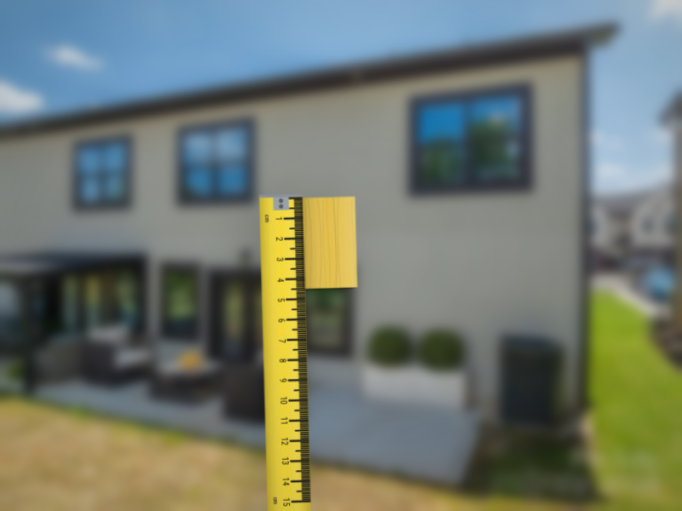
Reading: 4.5 cm
